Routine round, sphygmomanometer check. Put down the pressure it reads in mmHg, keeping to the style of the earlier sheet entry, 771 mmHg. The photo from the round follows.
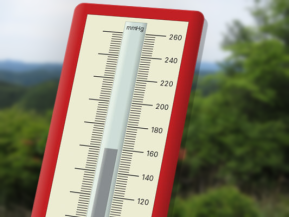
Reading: 160 mmHg
